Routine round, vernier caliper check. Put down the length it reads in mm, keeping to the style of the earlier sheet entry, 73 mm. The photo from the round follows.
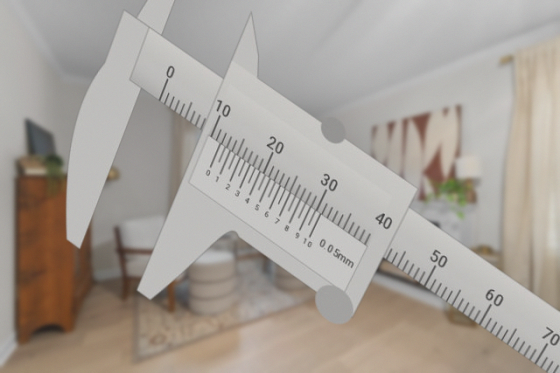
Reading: 11.8 mm
